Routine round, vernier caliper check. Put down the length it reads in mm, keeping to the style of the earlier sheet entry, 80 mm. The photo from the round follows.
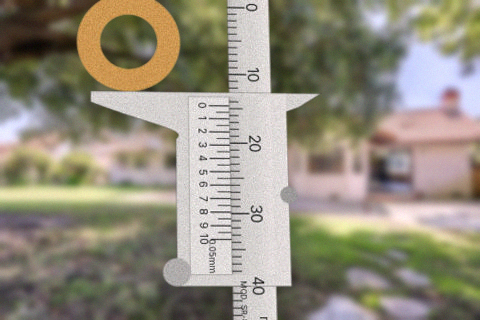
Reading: 14.6 mm
